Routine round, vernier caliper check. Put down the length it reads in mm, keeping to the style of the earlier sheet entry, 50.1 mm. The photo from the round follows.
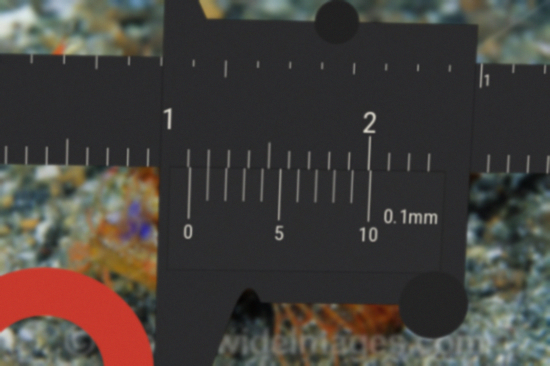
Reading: 11.1 mm
